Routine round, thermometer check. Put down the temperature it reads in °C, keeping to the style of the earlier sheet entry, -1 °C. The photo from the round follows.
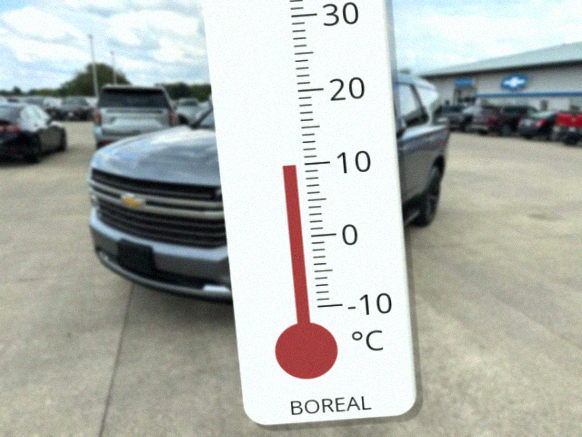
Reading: 10 °C
